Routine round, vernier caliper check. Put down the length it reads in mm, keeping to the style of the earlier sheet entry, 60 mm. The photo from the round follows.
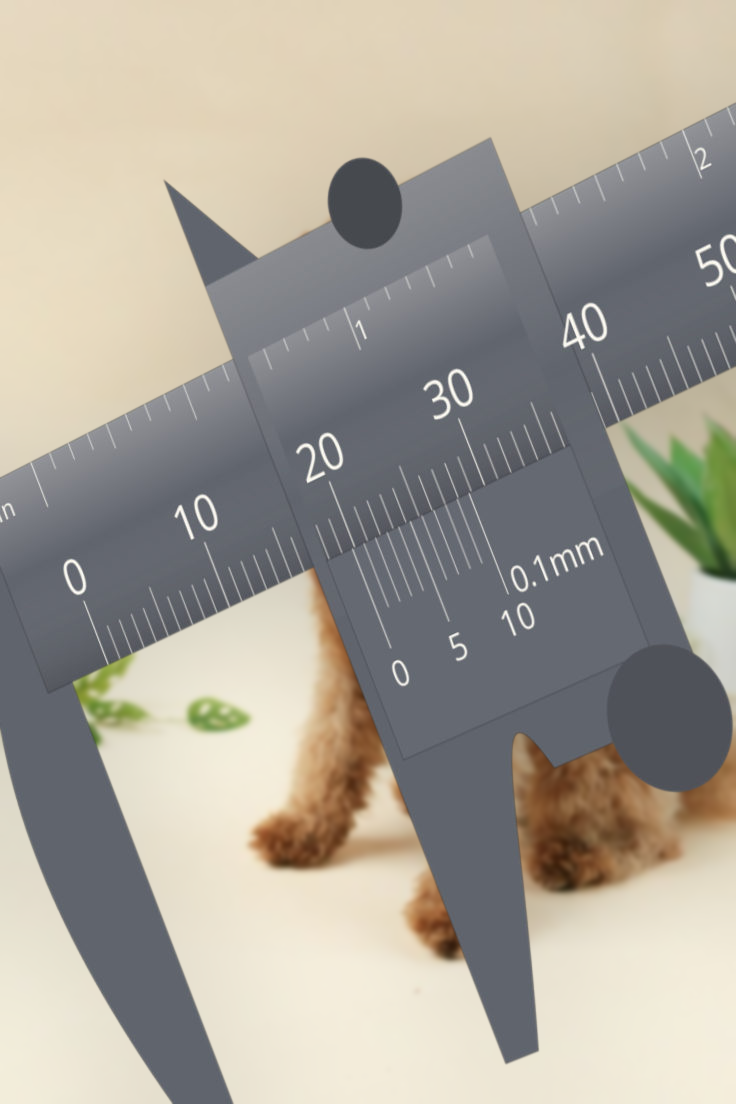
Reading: 19.8 mm
